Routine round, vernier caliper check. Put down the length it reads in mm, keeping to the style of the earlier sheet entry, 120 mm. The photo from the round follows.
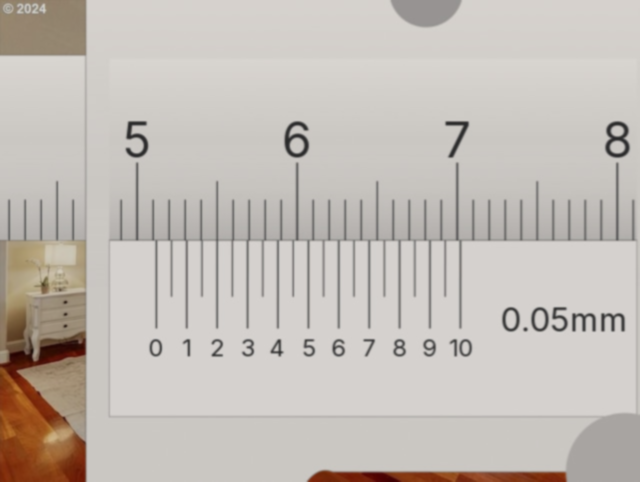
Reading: 51.2 mm
